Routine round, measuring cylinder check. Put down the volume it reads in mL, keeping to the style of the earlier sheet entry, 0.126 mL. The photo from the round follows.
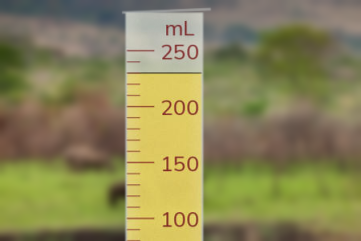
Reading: 230 mL
